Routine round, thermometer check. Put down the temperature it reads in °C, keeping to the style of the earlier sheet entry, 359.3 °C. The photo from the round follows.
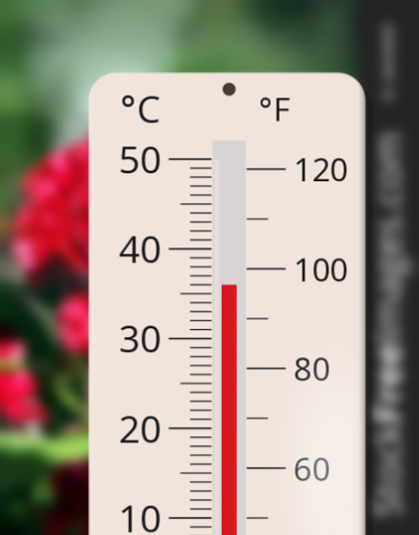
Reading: 36 °C
